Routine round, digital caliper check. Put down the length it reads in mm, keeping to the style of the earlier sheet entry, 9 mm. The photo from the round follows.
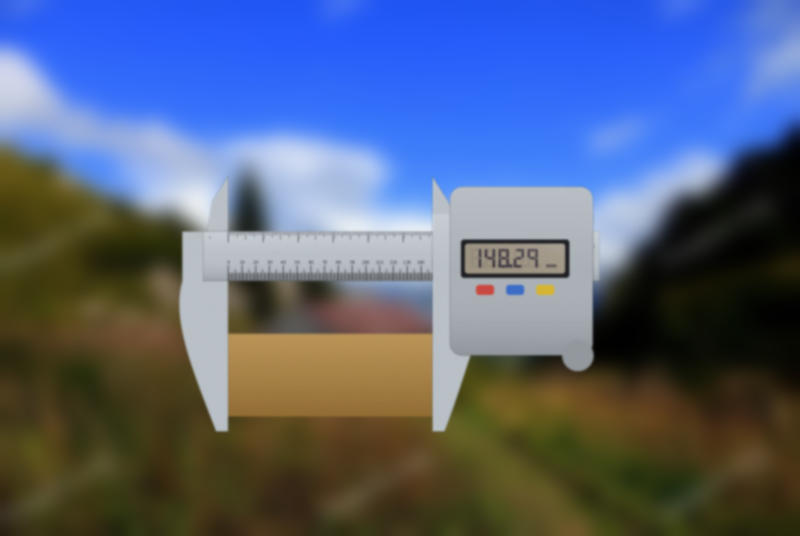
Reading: 148.29 mm
